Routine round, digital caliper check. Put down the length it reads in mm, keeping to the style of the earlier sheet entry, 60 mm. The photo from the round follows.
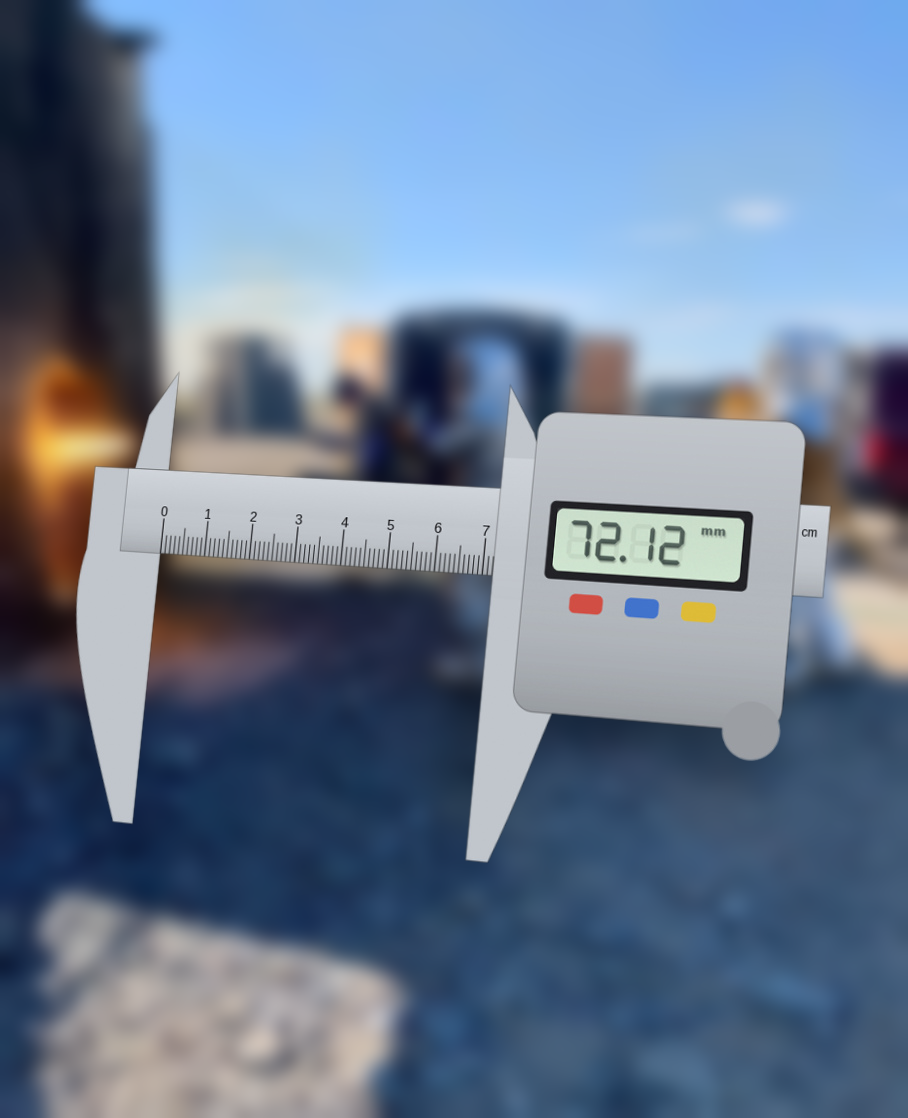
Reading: 72.12 mm
